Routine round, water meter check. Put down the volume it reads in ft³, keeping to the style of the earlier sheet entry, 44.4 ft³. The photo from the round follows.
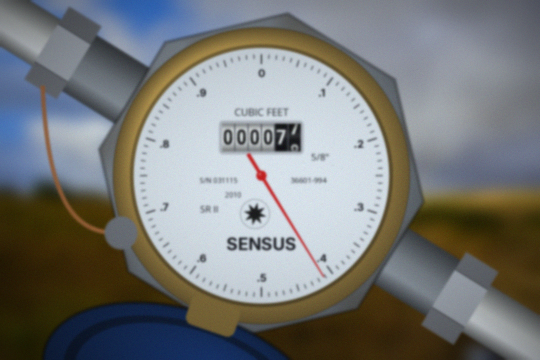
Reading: 77.41 ft³
